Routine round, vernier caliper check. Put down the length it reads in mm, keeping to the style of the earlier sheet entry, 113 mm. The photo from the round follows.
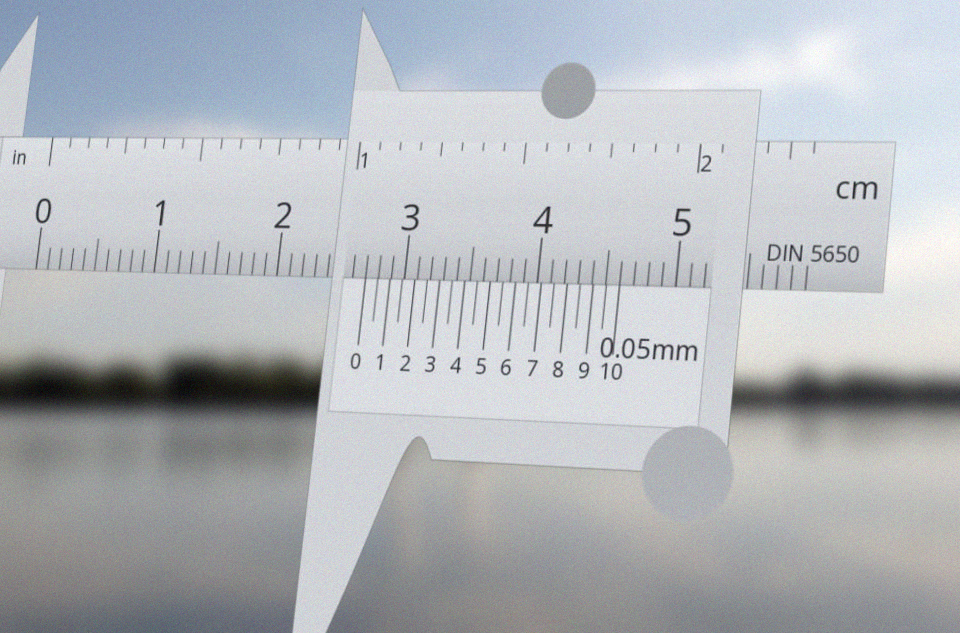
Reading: 27.0 mm
